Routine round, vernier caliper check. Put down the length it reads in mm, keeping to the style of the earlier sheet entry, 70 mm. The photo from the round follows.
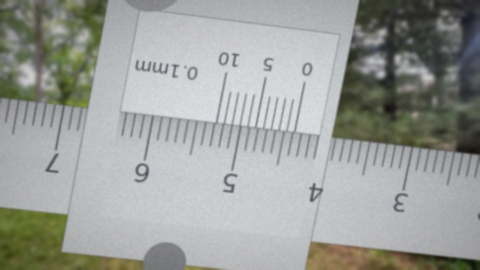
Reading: 43.8 mm
